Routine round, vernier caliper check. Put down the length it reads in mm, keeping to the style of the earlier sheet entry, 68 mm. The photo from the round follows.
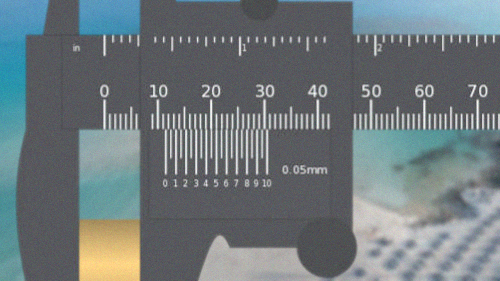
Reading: 11.5 mm
